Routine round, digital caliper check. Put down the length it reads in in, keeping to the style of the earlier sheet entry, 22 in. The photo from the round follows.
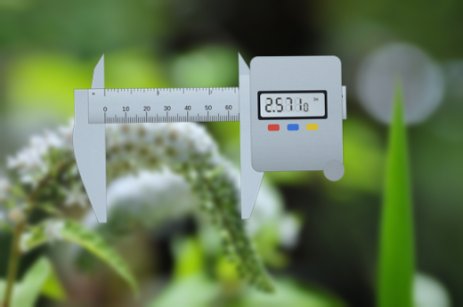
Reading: 2.5710 in
